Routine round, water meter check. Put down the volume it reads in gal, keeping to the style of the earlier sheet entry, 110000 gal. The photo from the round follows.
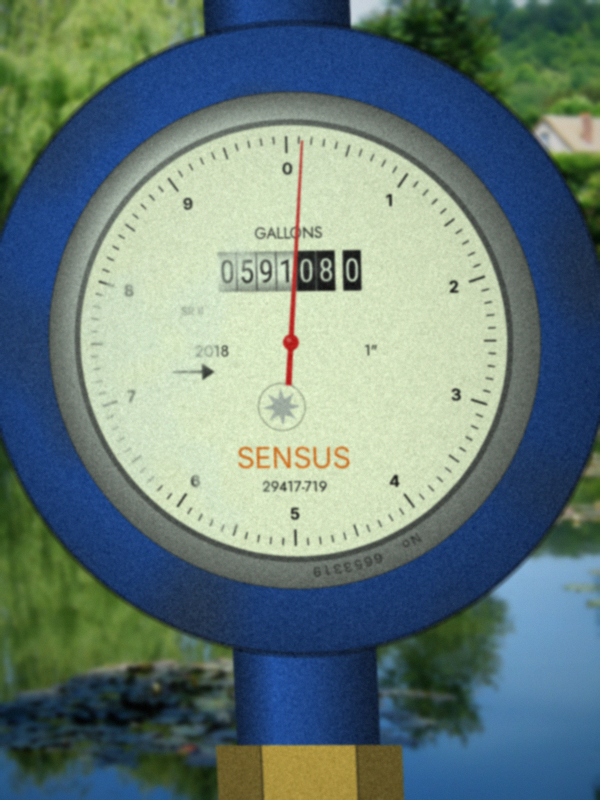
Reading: 591080.1 gal
